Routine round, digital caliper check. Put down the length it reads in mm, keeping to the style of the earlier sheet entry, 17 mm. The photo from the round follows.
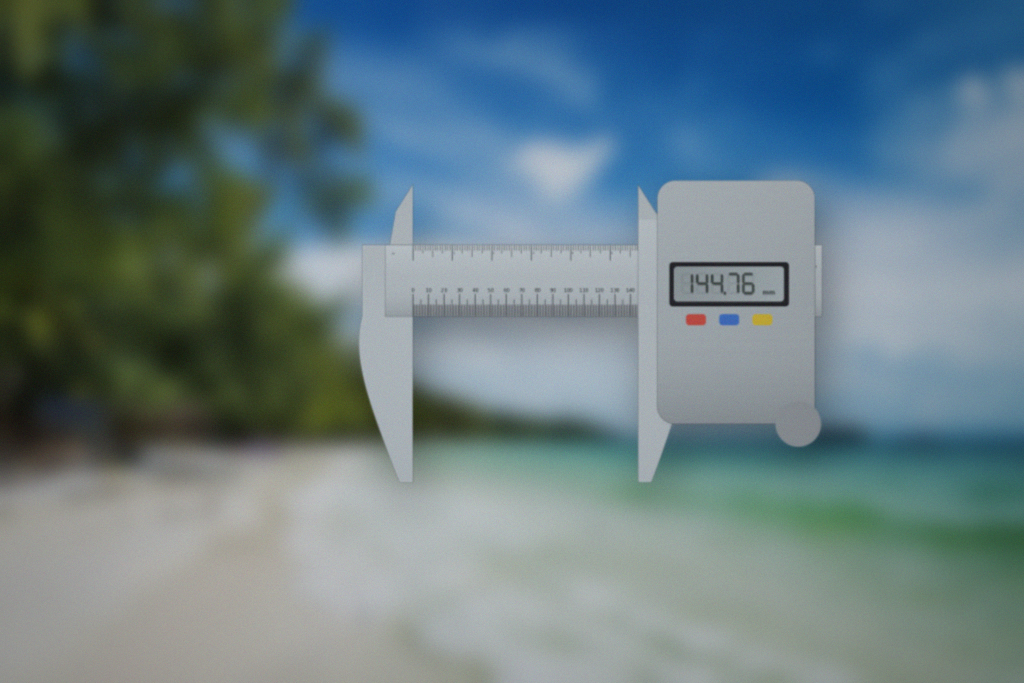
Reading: 144.76 mm
